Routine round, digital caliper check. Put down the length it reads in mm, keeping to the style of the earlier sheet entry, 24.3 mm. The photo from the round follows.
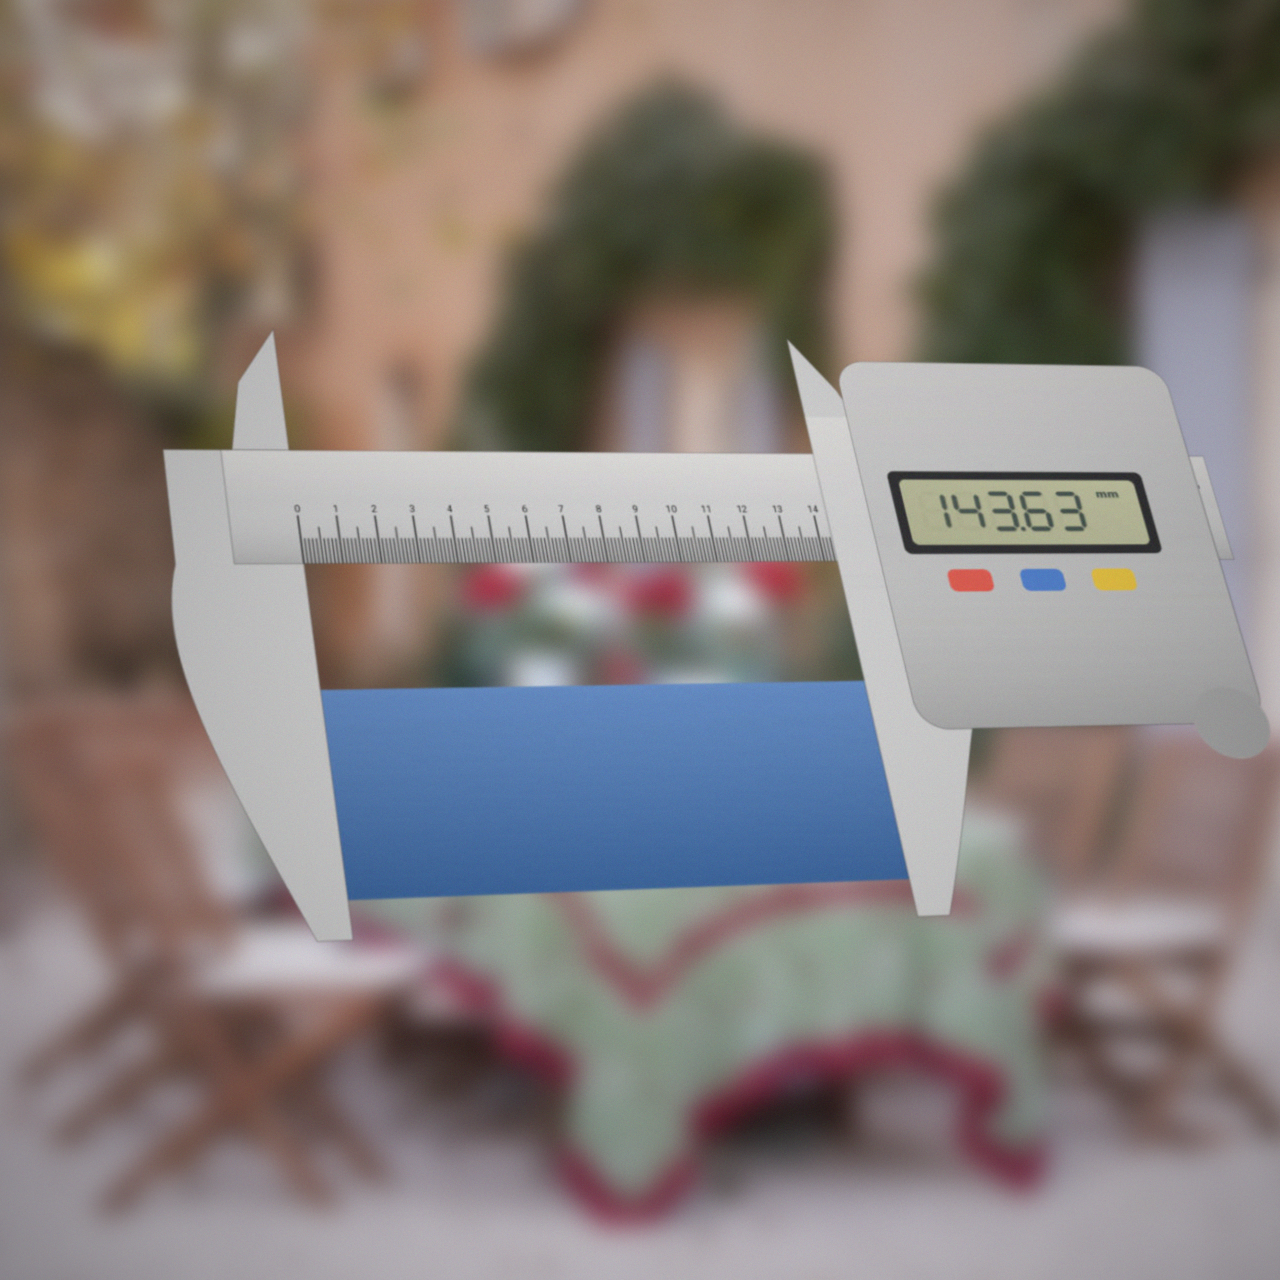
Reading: 143.63 mm
